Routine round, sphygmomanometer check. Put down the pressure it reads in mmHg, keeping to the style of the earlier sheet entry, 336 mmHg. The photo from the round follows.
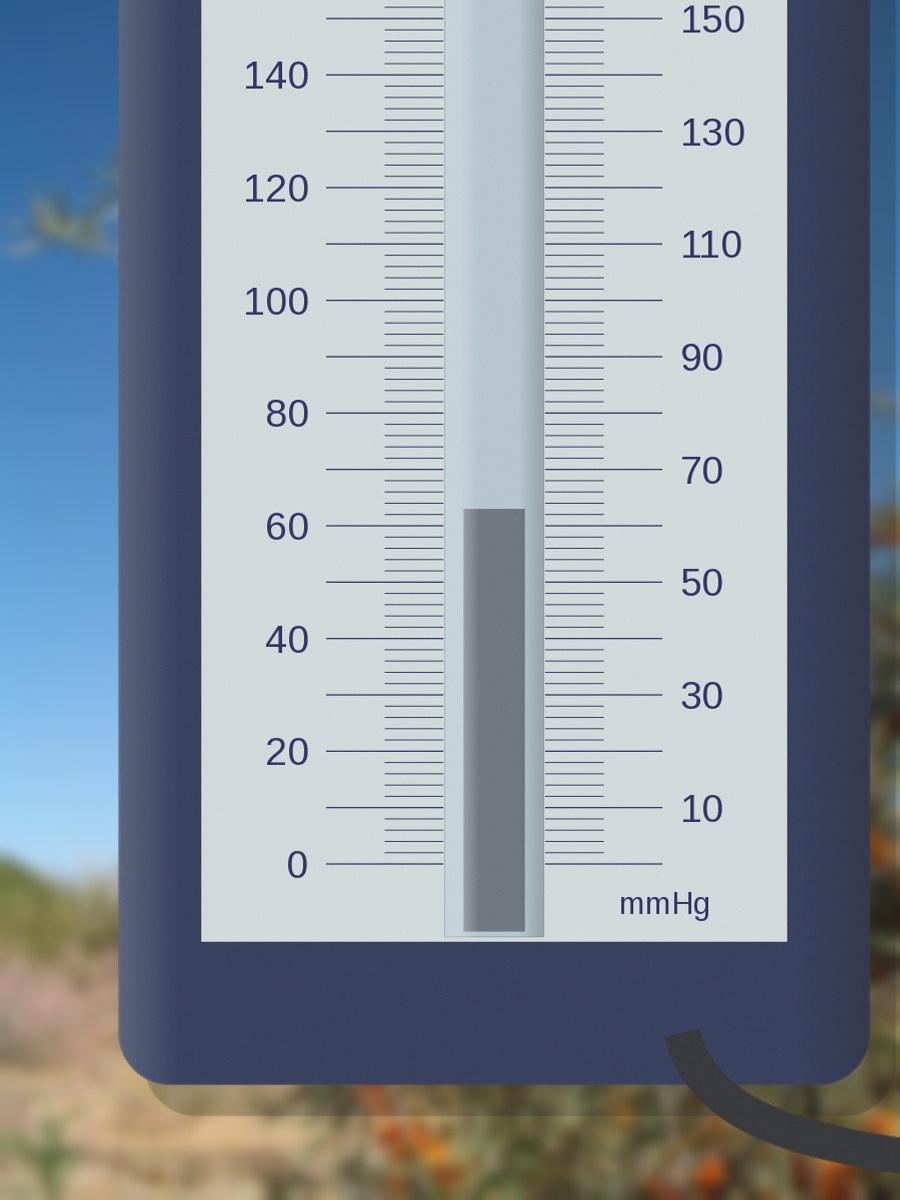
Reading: 63 mmHg
